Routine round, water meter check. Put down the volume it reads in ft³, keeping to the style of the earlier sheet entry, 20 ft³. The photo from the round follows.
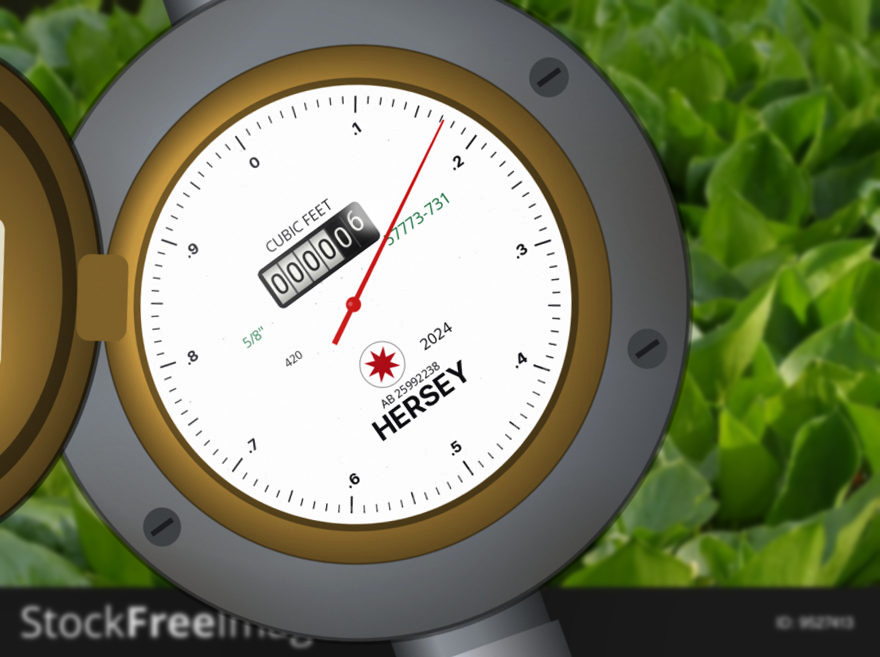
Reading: 6.17 ft³
